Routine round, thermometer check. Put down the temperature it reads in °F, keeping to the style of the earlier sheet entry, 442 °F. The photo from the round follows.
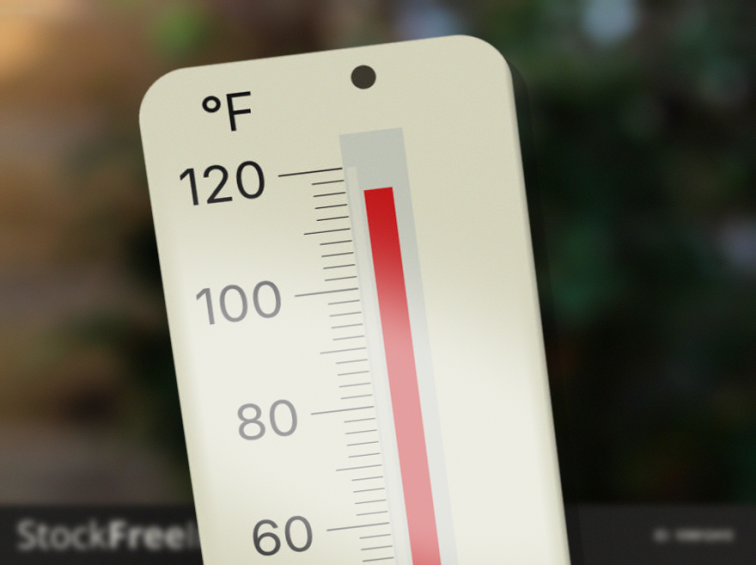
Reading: 116 °F
